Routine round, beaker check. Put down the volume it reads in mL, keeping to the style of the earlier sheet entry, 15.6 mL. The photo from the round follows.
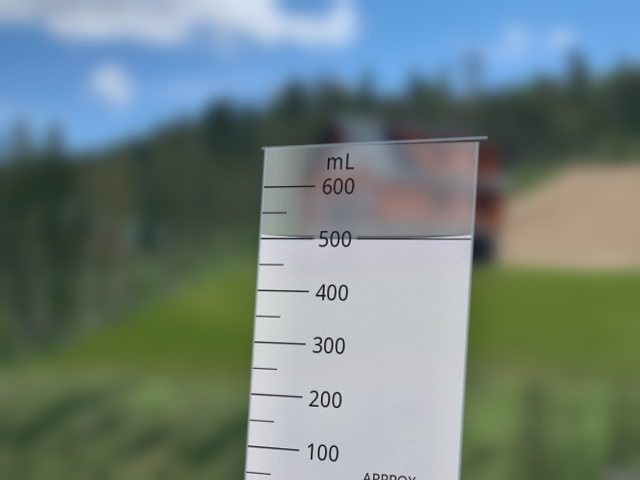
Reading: 500 mL
